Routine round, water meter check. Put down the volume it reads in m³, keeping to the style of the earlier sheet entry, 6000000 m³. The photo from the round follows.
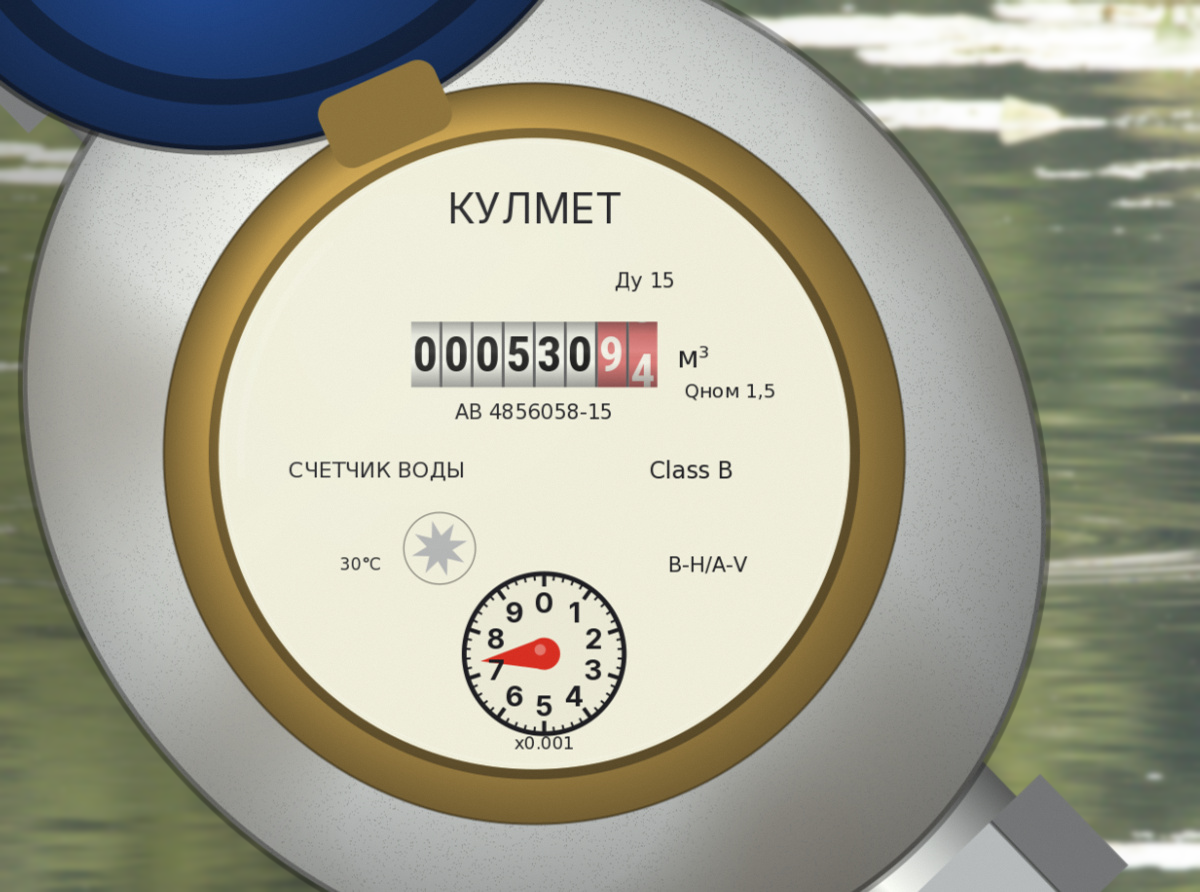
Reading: 530.937 m³
